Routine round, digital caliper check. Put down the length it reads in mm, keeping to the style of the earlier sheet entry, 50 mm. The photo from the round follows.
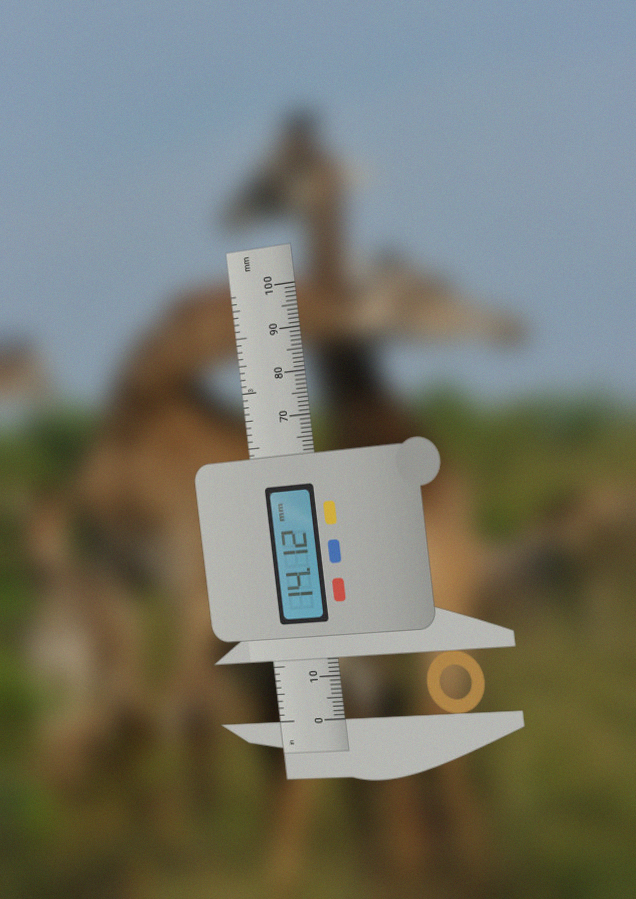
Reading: 14.12 mm
